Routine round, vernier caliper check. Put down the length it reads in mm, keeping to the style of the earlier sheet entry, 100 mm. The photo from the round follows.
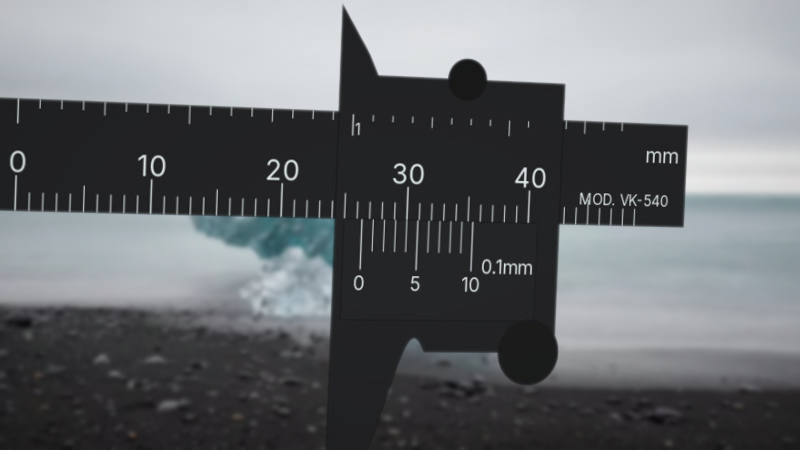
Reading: 26.4 mm
